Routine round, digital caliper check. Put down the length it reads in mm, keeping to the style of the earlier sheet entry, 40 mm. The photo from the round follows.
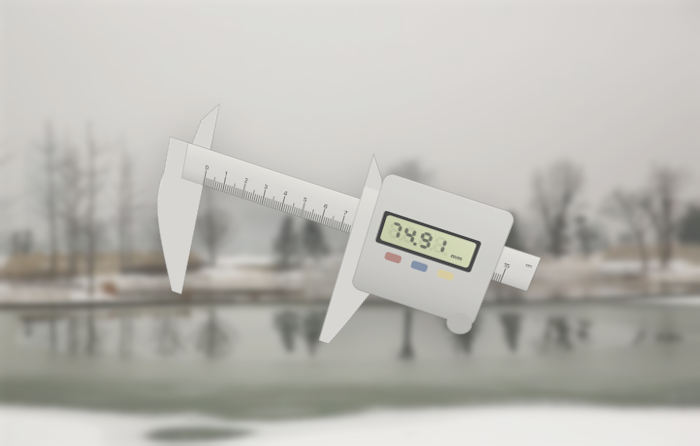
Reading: 74.91 mm
